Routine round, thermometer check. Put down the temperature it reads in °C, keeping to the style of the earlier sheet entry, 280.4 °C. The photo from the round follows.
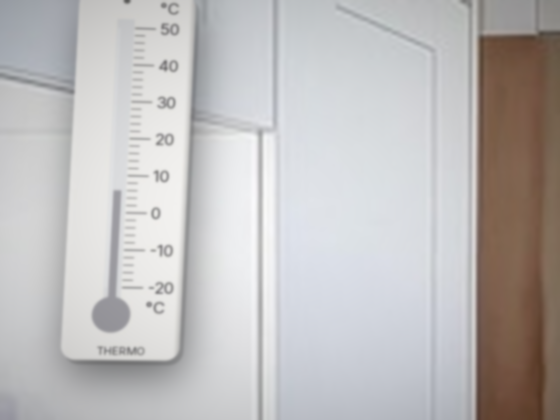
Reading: 6 °C
